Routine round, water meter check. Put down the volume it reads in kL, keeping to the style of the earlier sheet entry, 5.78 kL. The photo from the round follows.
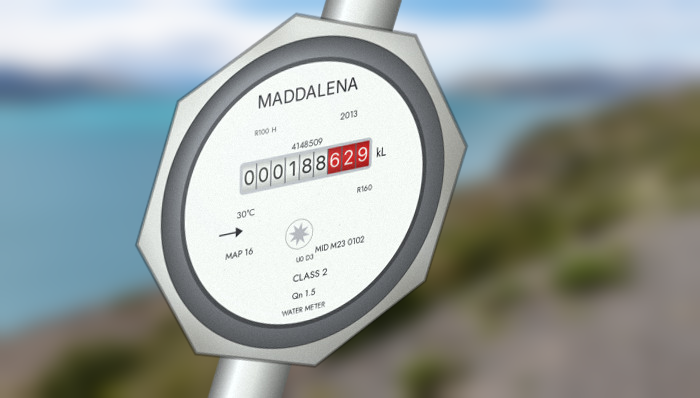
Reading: 188.629 kL
